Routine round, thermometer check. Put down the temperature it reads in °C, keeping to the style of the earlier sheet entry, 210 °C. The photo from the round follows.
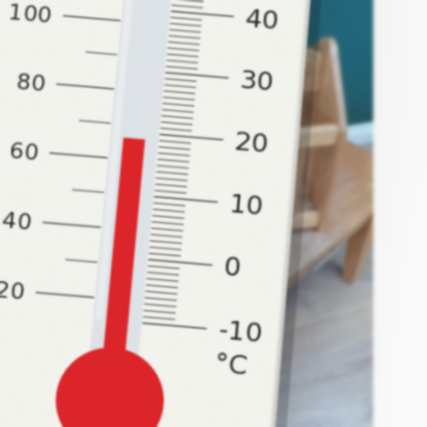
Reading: 19 °C
